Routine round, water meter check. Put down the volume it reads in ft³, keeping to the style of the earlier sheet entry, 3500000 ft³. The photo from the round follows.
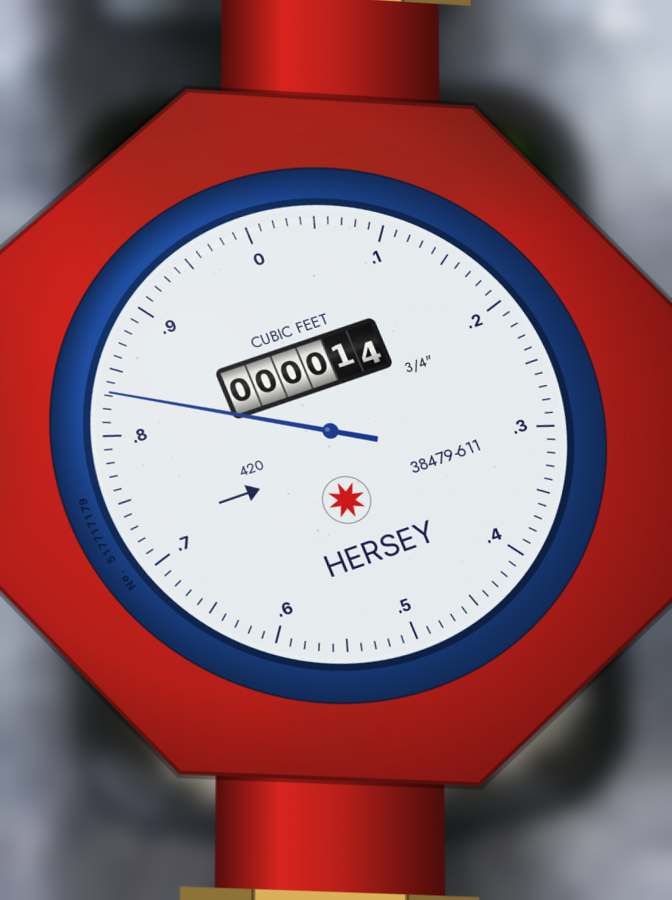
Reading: 13.83 ft³
